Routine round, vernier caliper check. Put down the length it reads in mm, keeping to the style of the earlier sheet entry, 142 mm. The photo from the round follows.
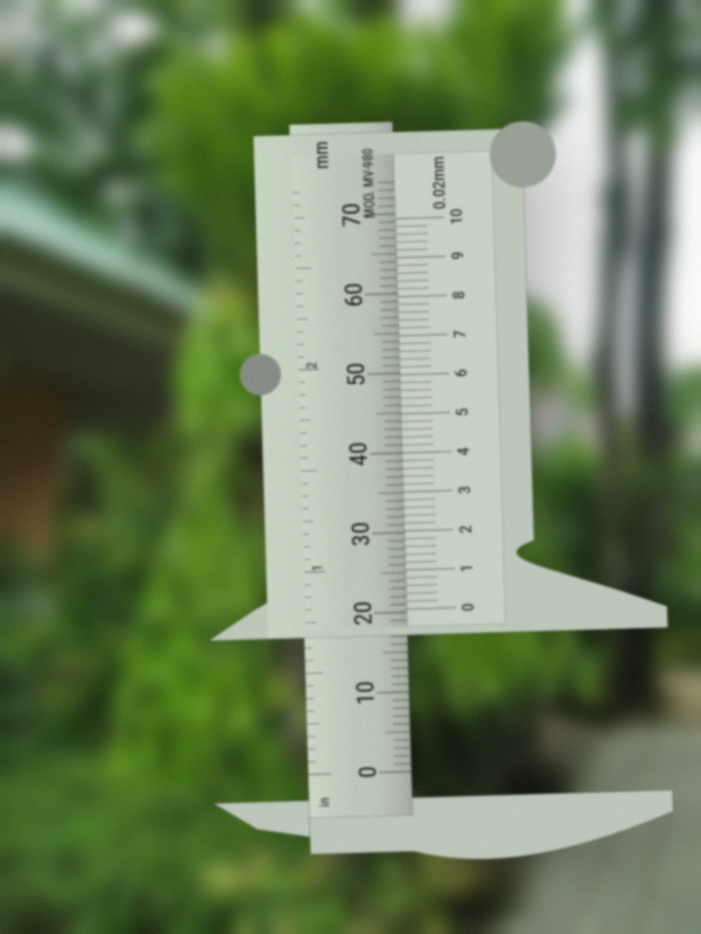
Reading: 20.4 mm
